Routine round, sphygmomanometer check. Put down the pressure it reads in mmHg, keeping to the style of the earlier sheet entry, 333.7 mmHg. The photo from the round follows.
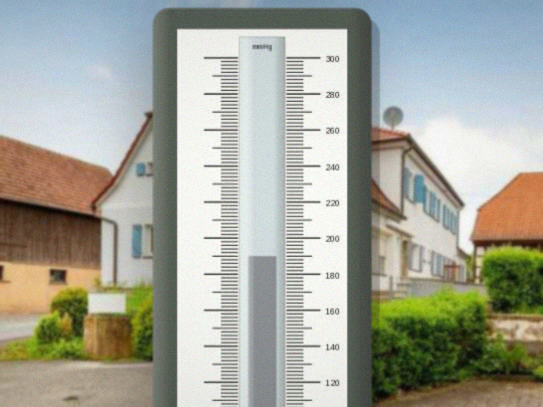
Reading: 190 mmHg
